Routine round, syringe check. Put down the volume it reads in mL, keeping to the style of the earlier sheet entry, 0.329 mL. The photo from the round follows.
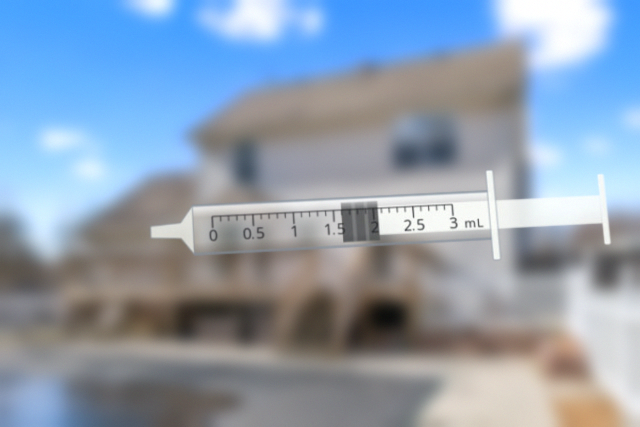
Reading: 1.6 mL
